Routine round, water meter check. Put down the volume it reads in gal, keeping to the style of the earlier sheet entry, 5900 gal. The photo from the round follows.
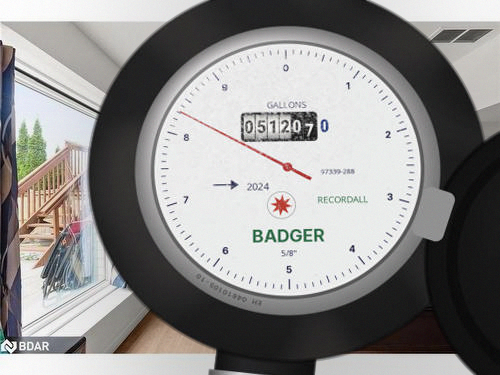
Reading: 512068.3 gal
